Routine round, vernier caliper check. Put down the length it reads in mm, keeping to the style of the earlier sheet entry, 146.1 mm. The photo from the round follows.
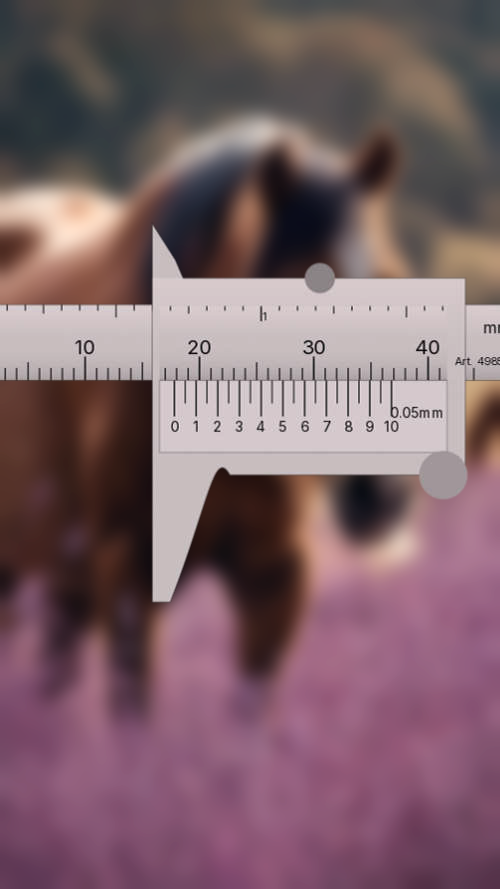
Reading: 17.8 mm
